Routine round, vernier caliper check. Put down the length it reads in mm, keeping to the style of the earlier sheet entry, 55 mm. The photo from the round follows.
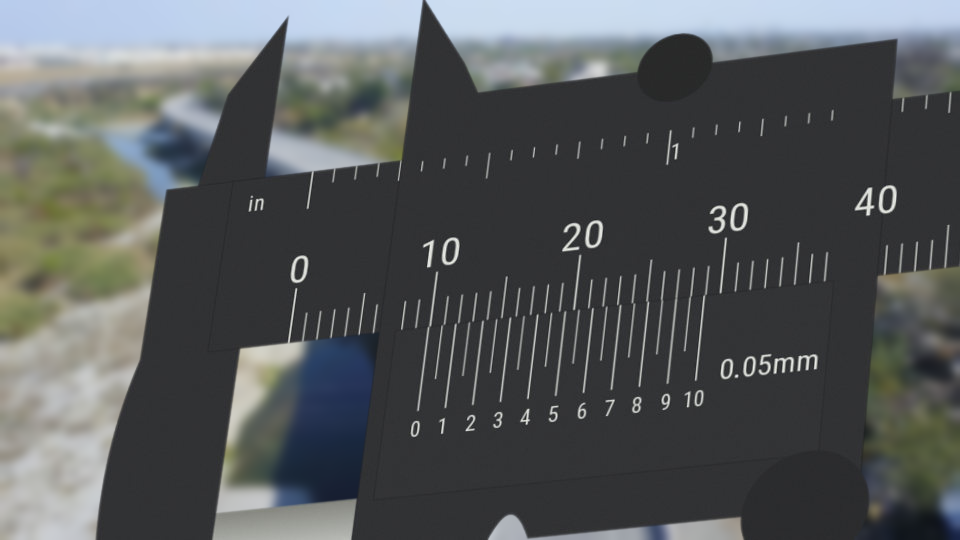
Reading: 9.9 mm
